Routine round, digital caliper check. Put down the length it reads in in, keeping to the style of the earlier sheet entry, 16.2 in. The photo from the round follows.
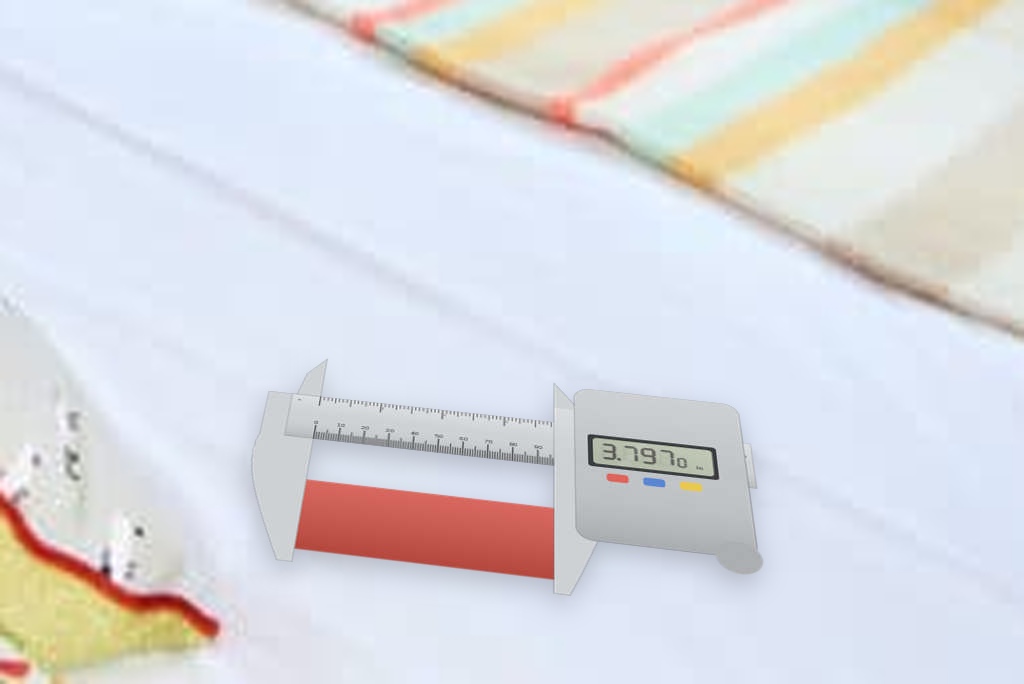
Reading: 3.7970 in
